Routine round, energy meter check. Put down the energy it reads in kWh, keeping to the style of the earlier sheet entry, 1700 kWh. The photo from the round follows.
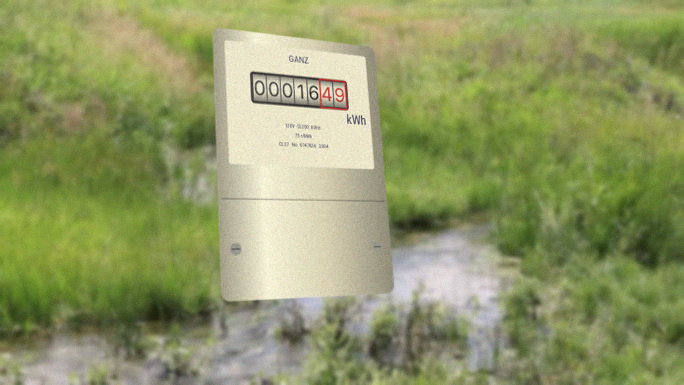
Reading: 16.49 kWh
